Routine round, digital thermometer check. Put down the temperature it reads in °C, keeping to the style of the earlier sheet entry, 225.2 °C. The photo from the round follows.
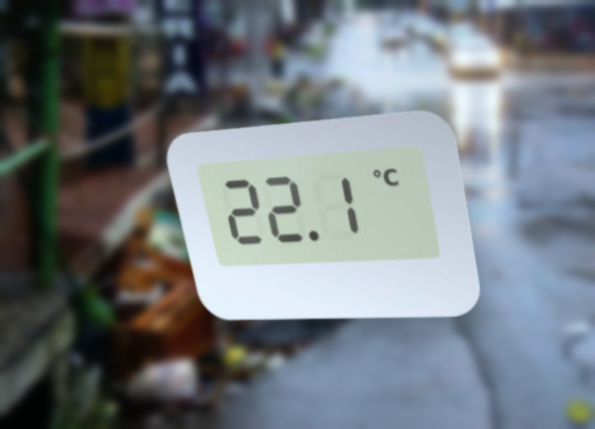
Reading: 22.1 °C
